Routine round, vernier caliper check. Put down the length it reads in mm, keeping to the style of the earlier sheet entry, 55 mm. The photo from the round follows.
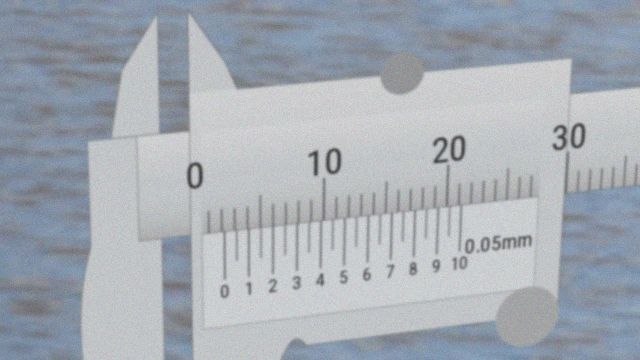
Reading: 2.2 mm
